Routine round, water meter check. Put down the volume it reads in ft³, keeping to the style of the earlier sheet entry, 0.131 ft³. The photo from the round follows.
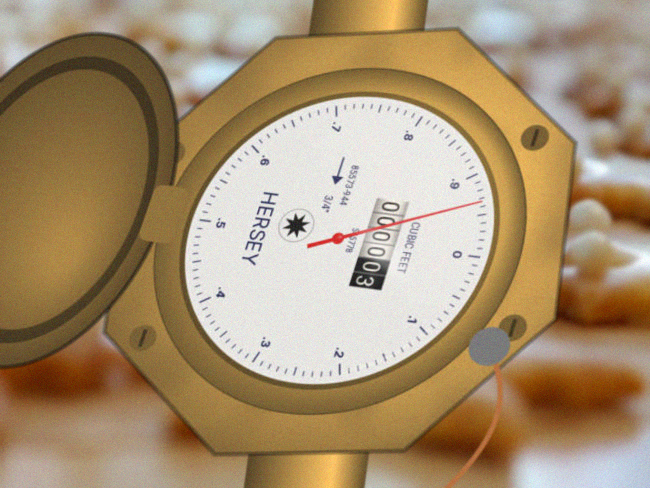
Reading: 2.93 ft³
